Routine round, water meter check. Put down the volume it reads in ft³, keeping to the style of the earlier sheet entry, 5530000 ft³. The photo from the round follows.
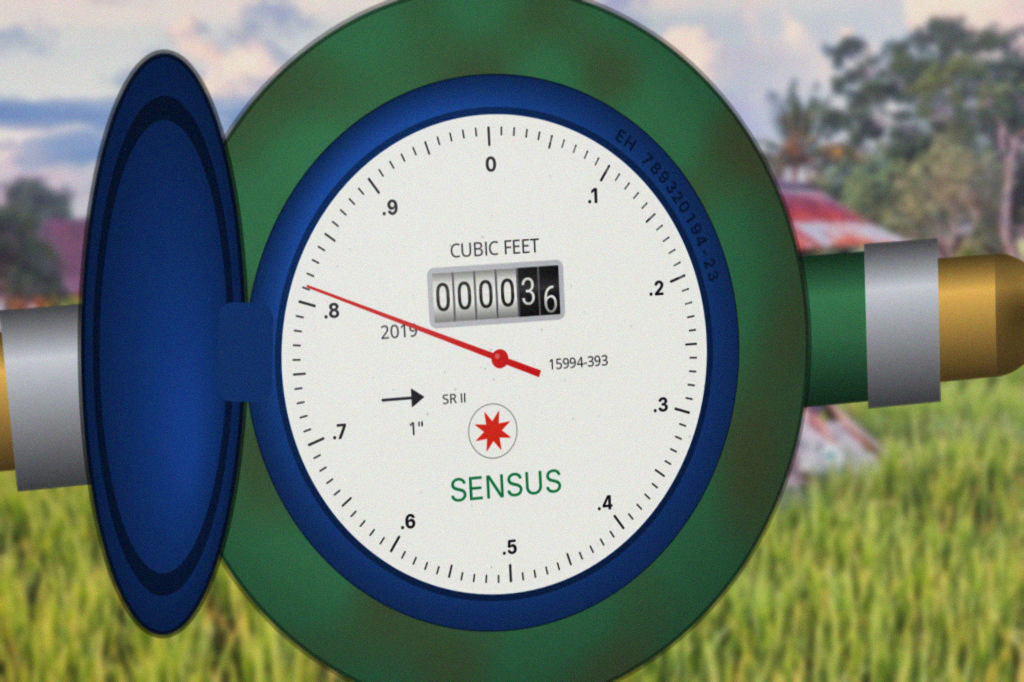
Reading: 35.81 ft³
